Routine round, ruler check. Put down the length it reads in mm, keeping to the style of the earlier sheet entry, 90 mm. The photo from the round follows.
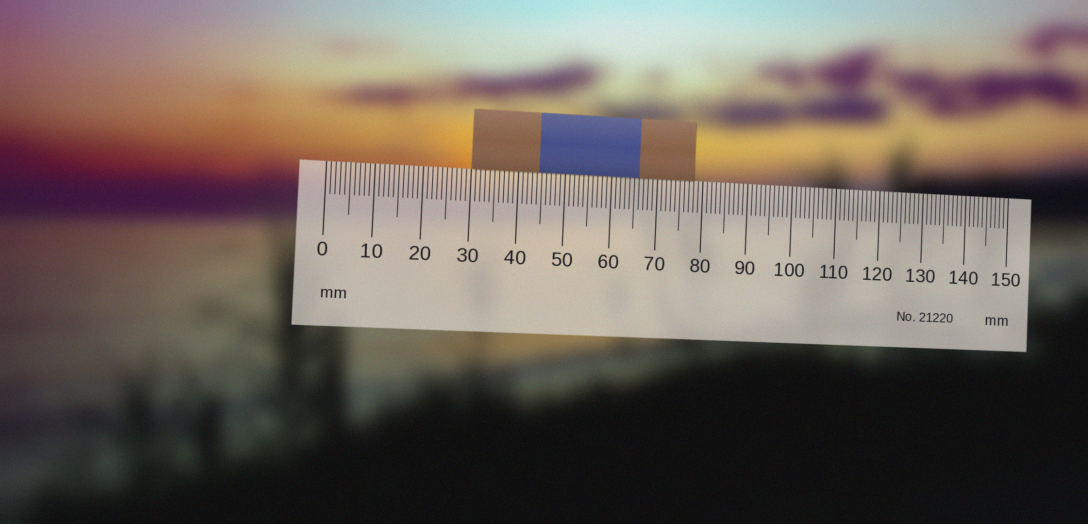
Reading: 48 mm
